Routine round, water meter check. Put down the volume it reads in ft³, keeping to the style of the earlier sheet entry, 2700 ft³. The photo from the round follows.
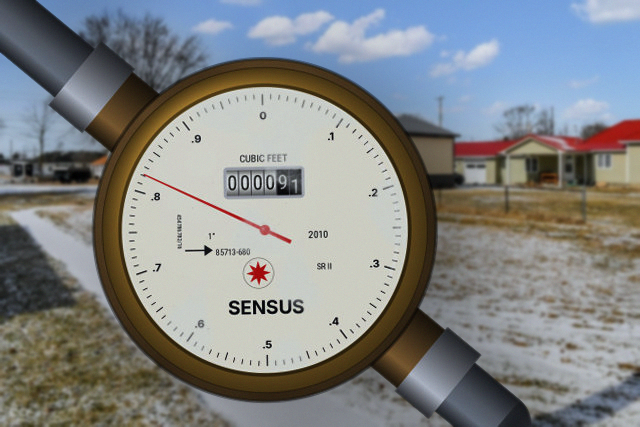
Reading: 90.82 ft³
